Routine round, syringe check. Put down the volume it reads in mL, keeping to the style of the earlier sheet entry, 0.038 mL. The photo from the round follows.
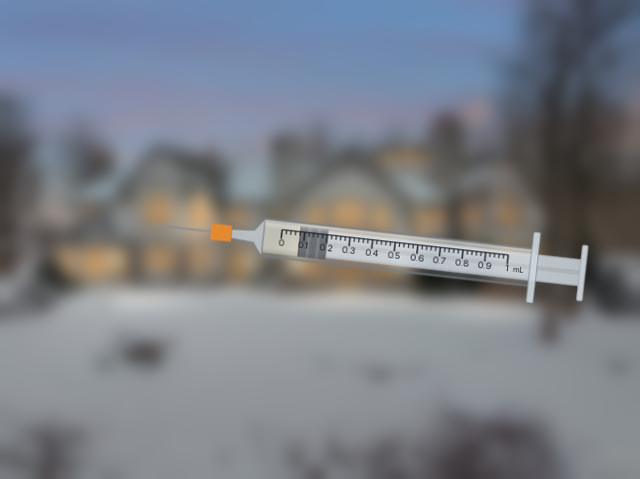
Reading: 0.08 mL
